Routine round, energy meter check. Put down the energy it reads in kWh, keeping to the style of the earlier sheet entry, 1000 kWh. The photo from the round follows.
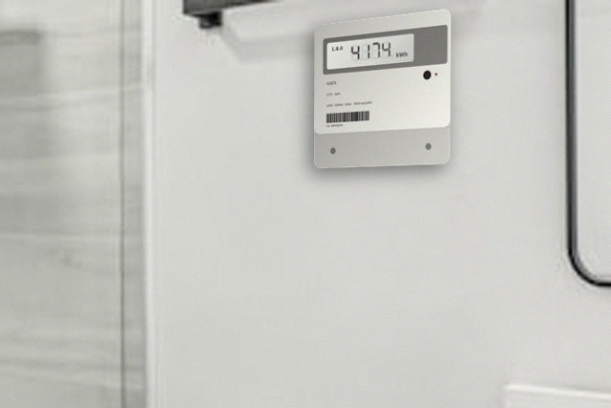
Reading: 4174 kWh
